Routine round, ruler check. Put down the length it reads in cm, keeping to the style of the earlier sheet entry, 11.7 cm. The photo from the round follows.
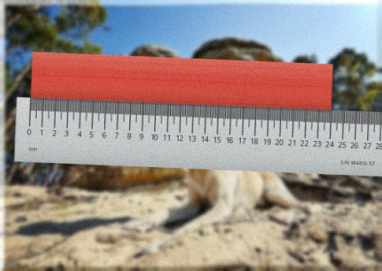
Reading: 24 cm
